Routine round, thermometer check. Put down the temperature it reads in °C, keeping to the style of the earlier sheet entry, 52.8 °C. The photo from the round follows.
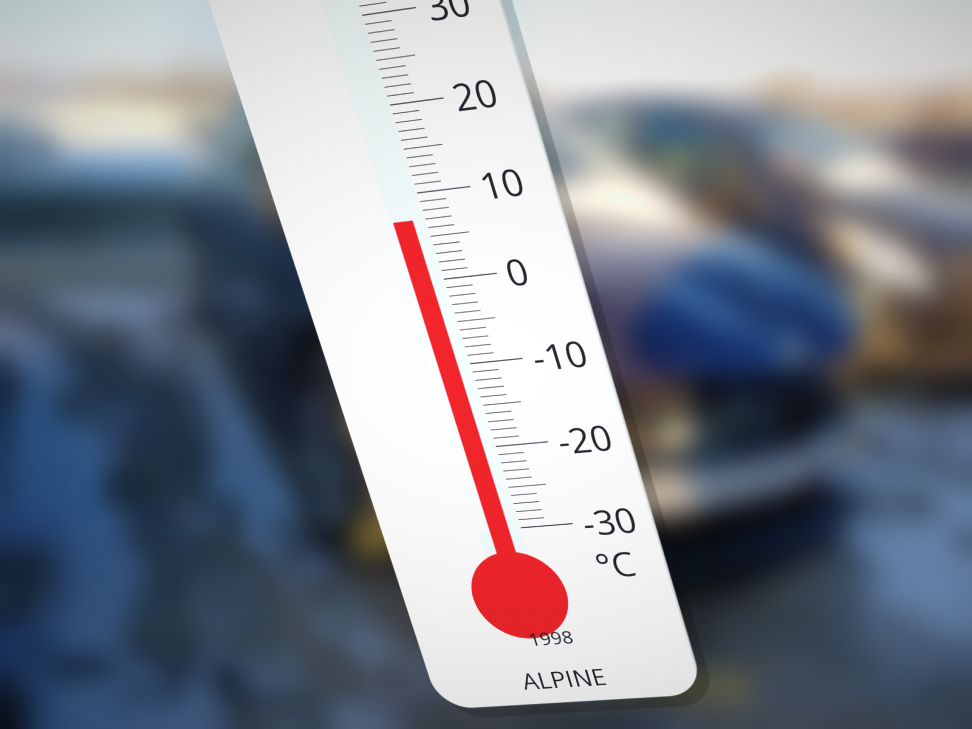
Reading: 7 °C
